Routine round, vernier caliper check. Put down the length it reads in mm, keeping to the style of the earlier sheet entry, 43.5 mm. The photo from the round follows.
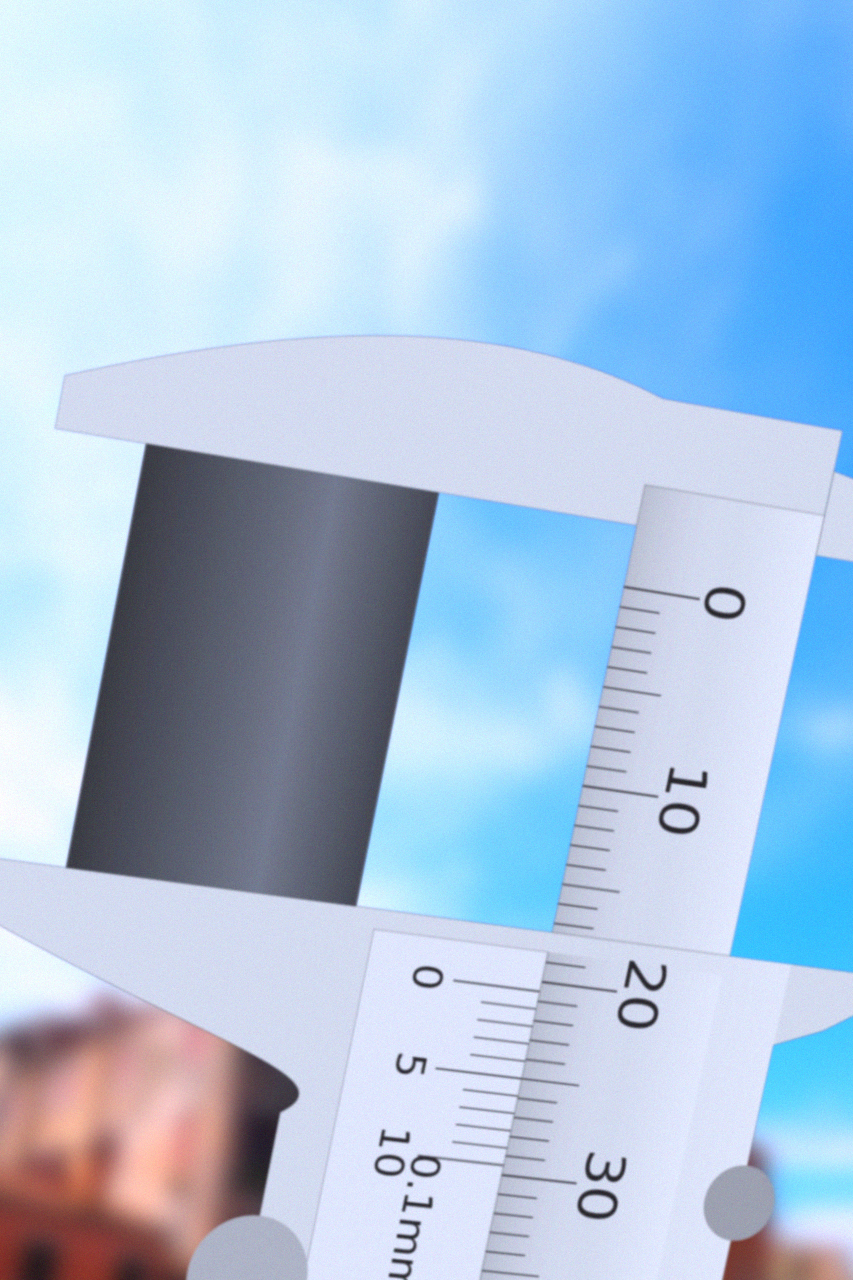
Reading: 20.5 mm
